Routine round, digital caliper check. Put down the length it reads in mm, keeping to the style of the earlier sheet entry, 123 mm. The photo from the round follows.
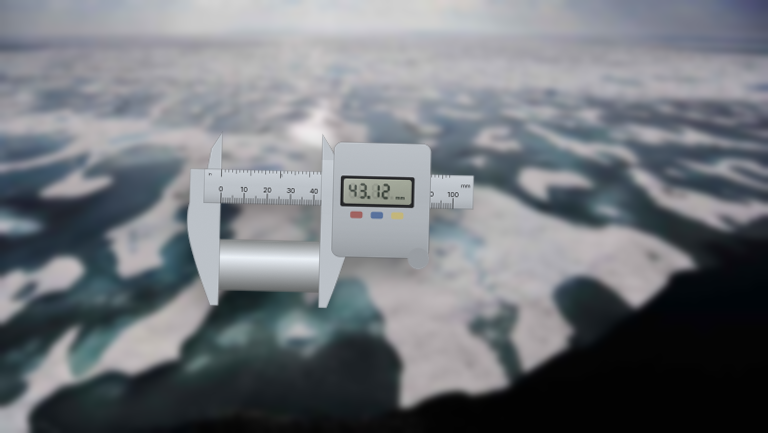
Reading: 43.12 mm
